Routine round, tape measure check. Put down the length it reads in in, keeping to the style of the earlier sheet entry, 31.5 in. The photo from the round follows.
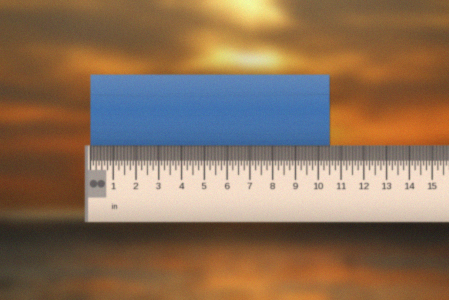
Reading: 10.5 in
